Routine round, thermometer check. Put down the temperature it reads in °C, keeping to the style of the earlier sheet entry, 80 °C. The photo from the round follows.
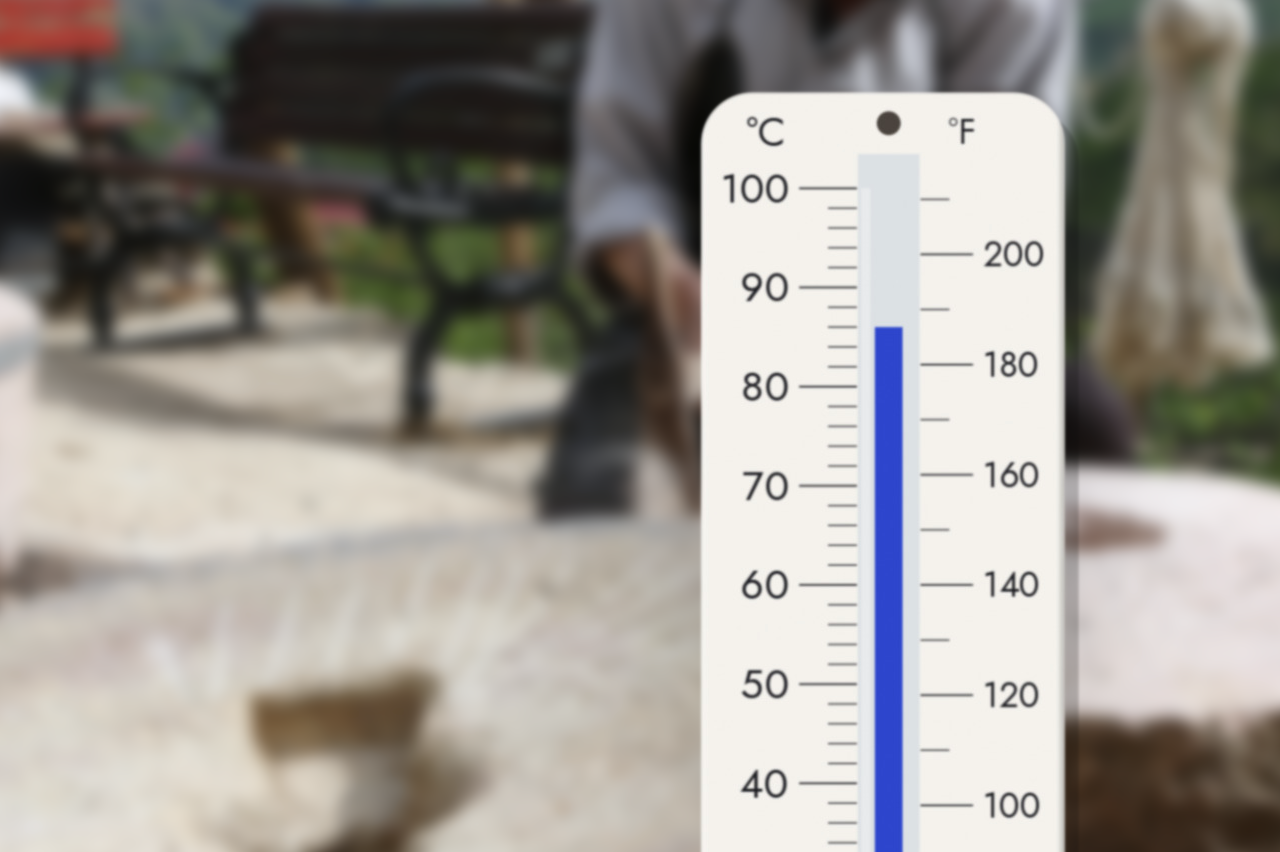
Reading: 86 °C
